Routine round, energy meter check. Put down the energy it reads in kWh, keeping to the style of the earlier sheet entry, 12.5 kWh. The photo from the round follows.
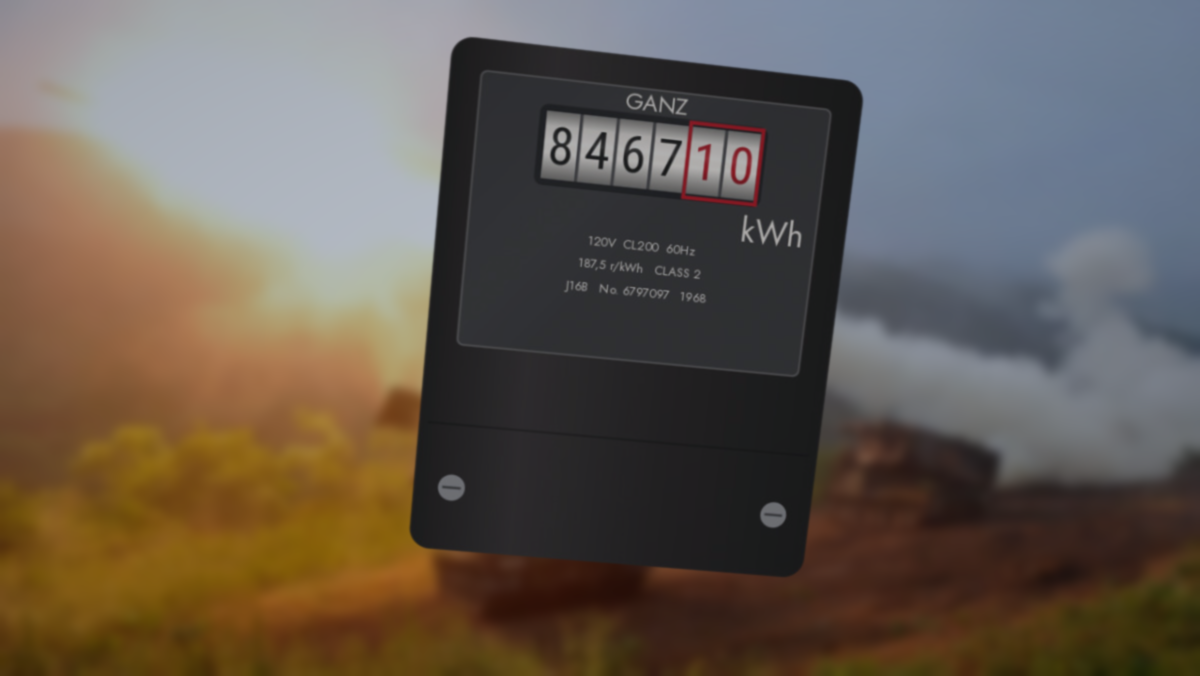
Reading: 8467.10 kWh
